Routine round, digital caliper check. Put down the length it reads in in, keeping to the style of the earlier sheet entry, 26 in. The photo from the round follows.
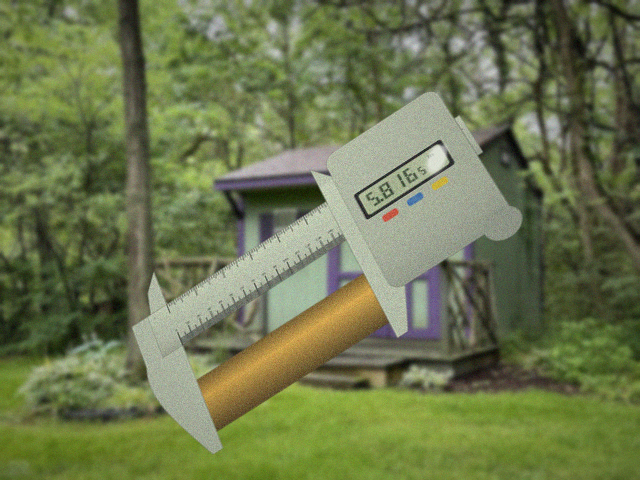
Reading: 5.8165 in
